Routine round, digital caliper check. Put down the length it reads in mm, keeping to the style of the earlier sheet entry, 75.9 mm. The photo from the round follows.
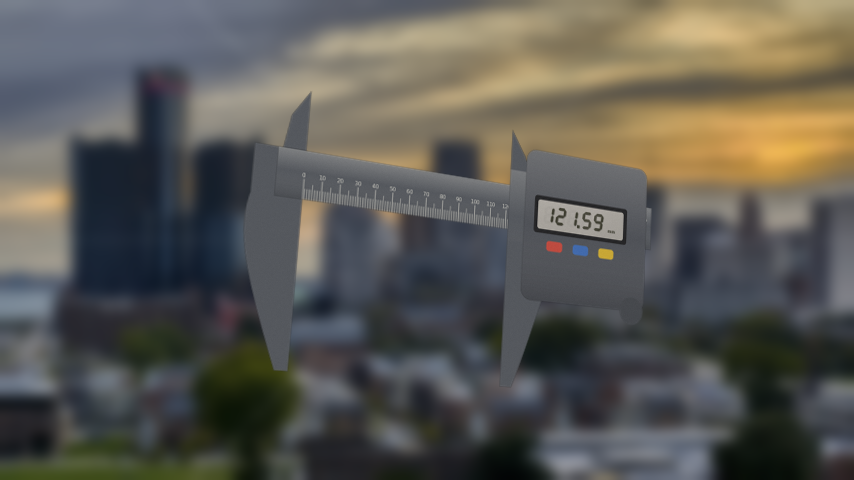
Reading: 121.59 mm
